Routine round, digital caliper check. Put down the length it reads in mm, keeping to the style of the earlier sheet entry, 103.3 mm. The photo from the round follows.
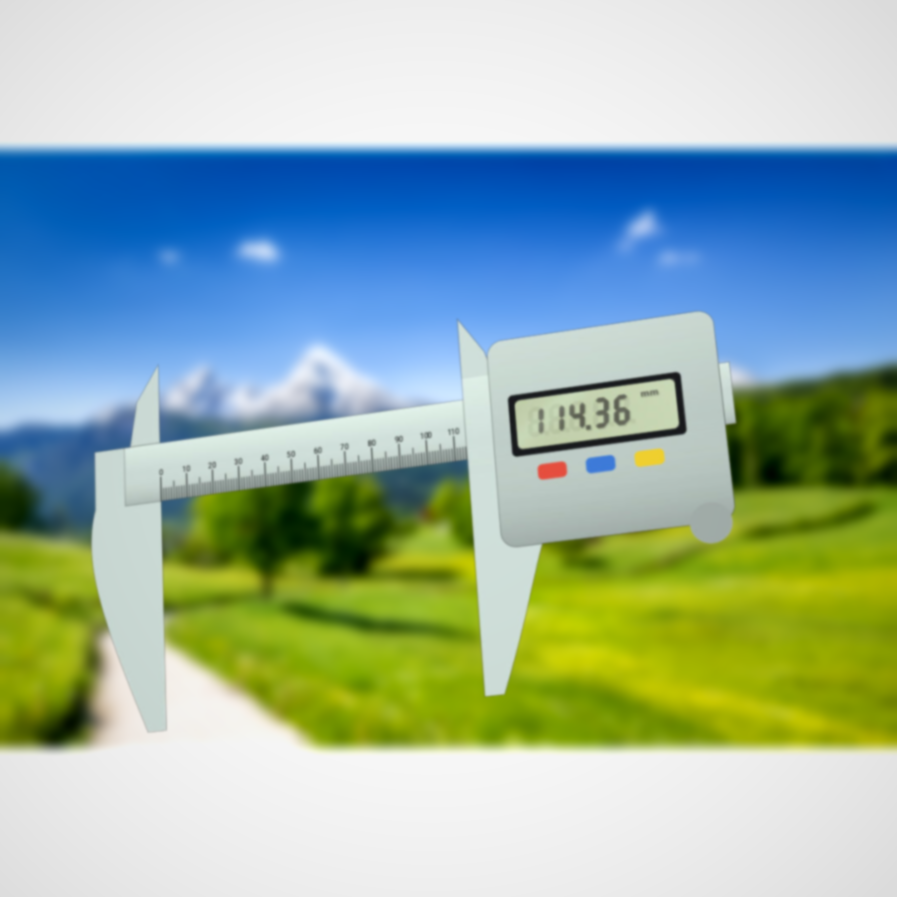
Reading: 114.36 mm
